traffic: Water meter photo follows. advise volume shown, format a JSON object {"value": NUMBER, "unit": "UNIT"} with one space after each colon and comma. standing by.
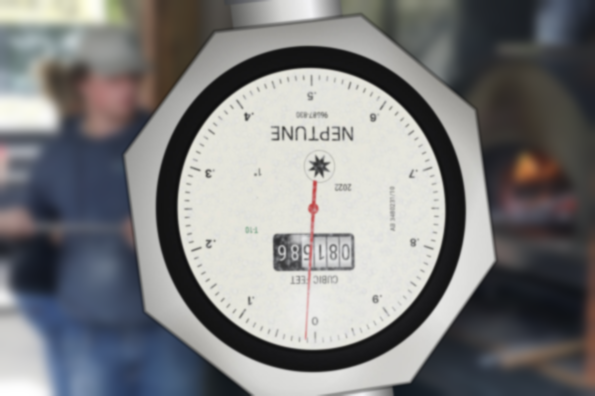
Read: {"value": 81586.01, "unit": "ft³"}
